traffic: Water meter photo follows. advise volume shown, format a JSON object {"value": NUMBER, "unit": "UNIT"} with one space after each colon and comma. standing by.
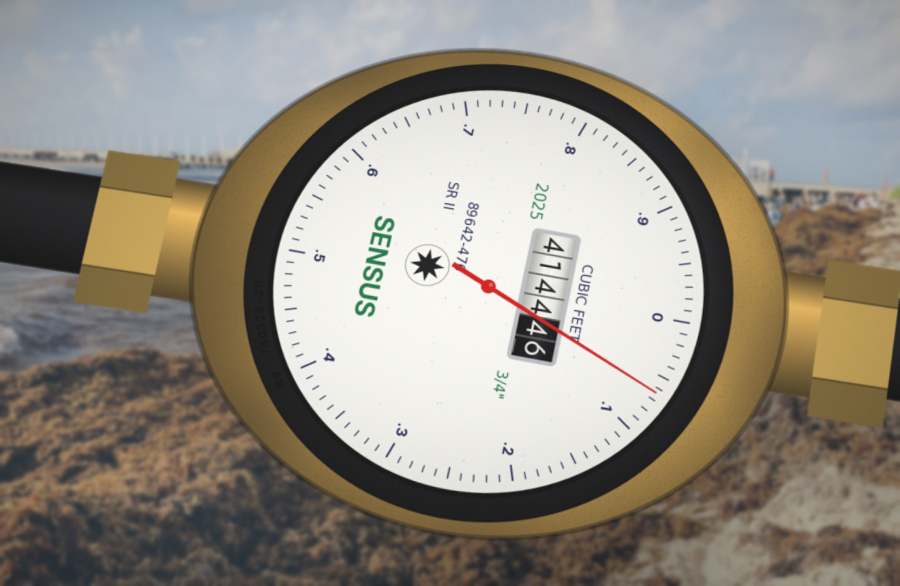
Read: {"value": 414446.06, "unit": "ft³"}
